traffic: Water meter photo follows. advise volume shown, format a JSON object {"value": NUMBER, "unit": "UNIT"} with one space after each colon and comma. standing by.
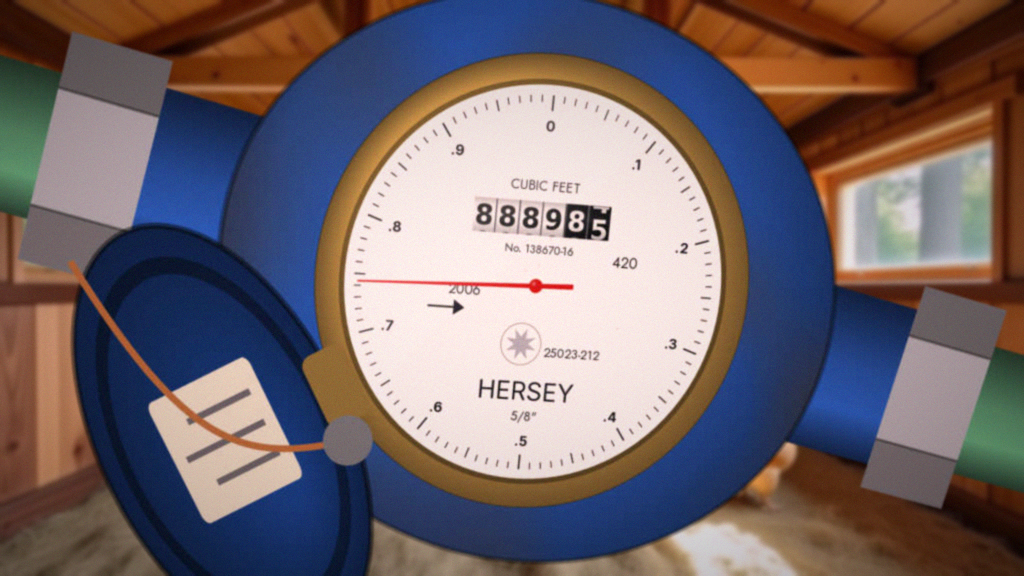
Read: {"value": 888984.74, "unit": "ft³"}
